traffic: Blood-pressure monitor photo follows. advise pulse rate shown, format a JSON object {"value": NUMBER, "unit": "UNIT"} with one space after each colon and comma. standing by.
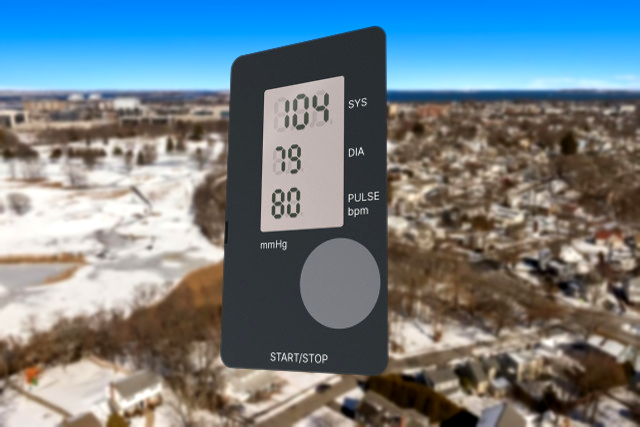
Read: {"value": 80, "unit": "bpm"}
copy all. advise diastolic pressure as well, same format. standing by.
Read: {"value": 79, "unit": "mmHg"}
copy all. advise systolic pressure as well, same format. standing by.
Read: {"value": 104, "unit": "mmHg"}
